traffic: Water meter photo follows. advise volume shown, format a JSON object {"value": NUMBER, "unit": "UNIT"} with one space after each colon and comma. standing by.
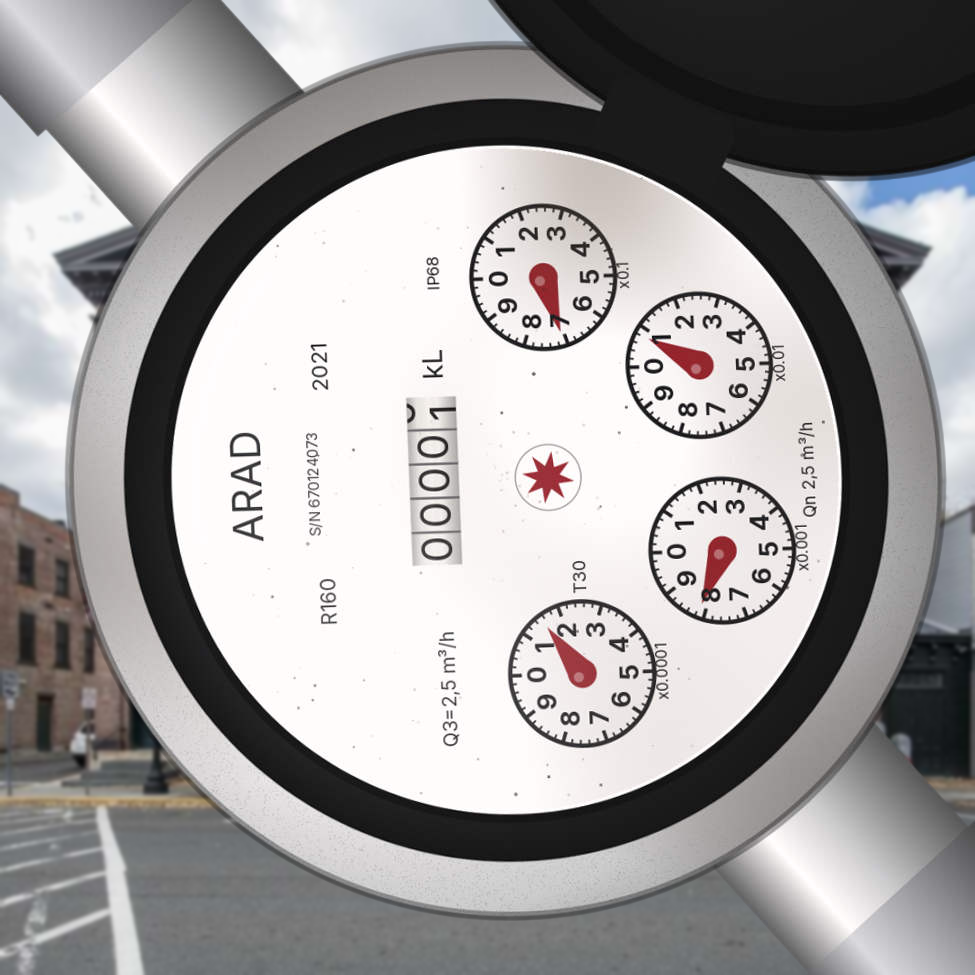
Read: {"value": 0.7081, "unit": "kL"}
